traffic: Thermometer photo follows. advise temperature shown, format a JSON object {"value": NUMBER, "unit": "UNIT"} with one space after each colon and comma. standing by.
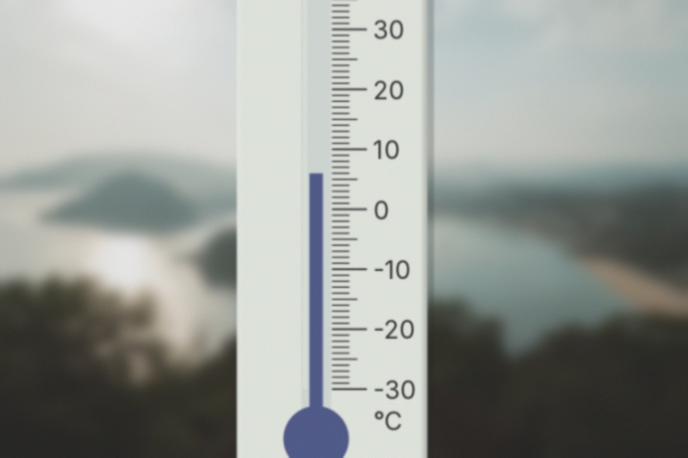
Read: {"value": 6, "unit": "°C"}
